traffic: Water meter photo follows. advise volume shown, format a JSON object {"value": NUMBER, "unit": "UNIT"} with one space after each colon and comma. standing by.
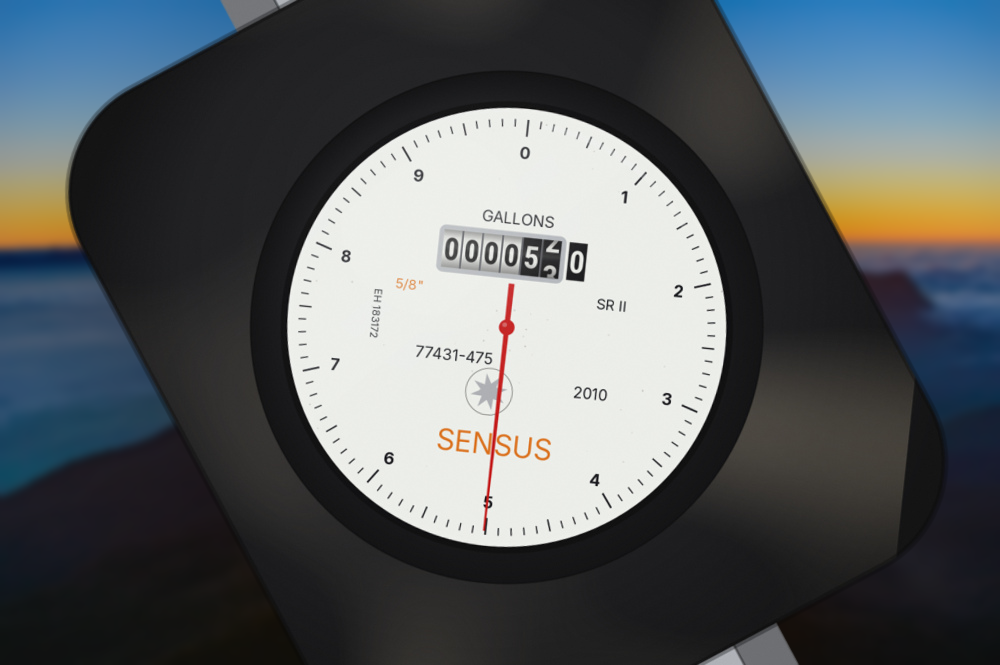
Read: {"value": 525.0, "unit": "gal"}
